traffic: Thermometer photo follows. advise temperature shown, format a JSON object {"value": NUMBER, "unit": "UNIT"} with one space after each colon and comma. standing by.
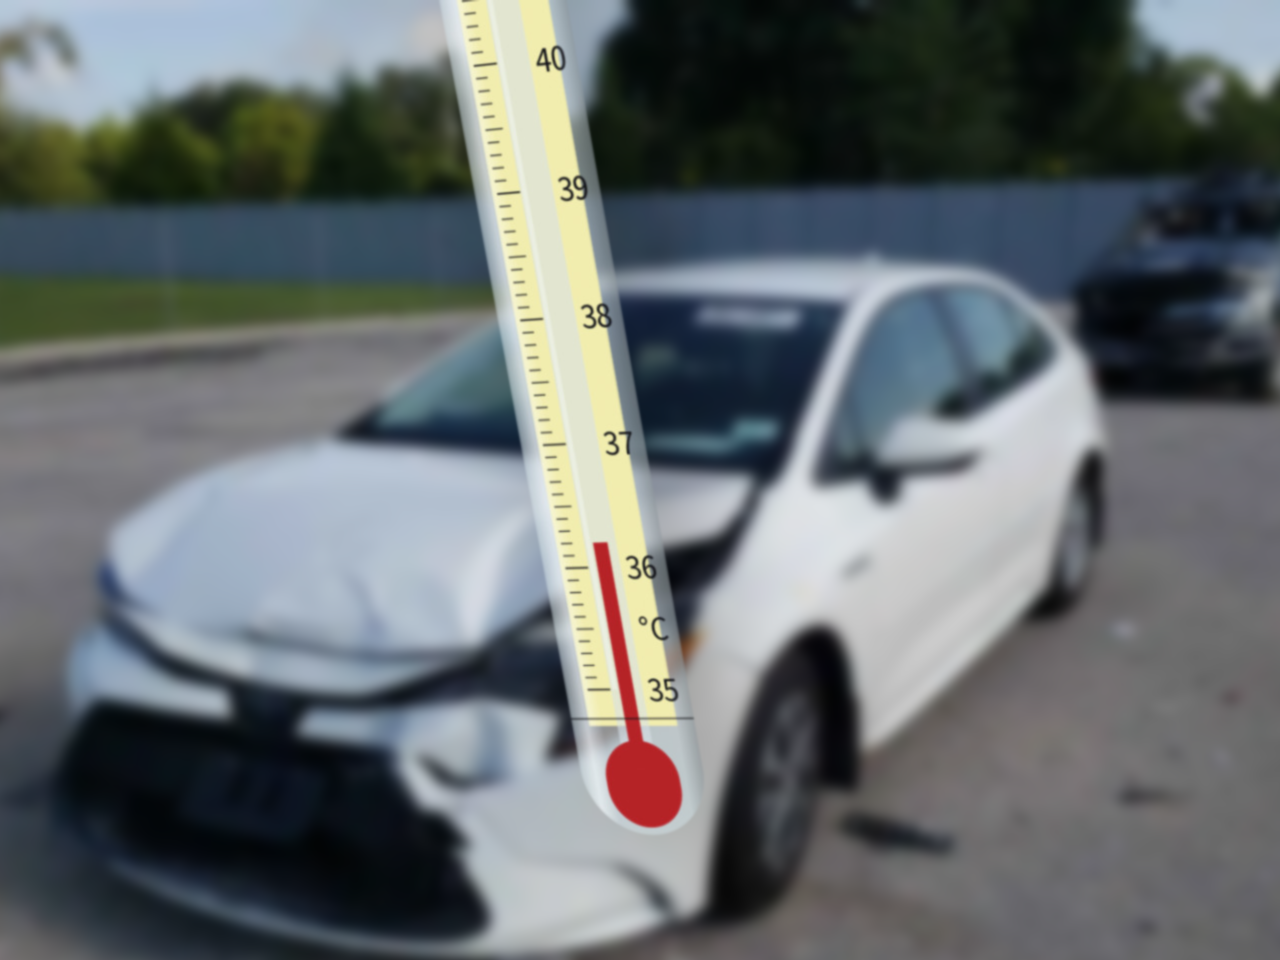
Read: {"value": 36.2, "unit": "°C"}
